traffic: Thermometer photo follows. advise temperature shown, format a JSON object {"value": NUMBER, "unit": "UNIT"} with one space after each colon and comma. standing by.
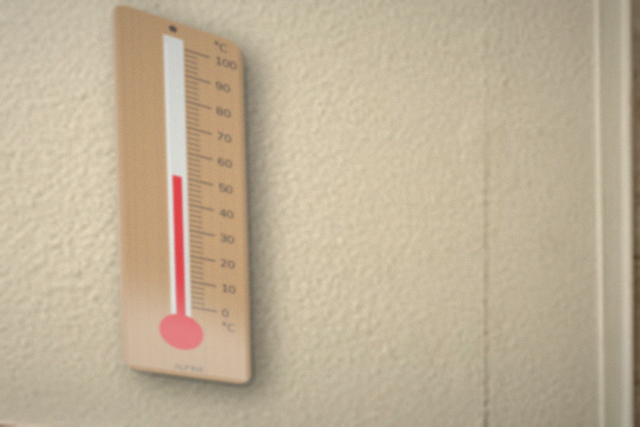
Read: {"value": 50, "unit": "°C"}
